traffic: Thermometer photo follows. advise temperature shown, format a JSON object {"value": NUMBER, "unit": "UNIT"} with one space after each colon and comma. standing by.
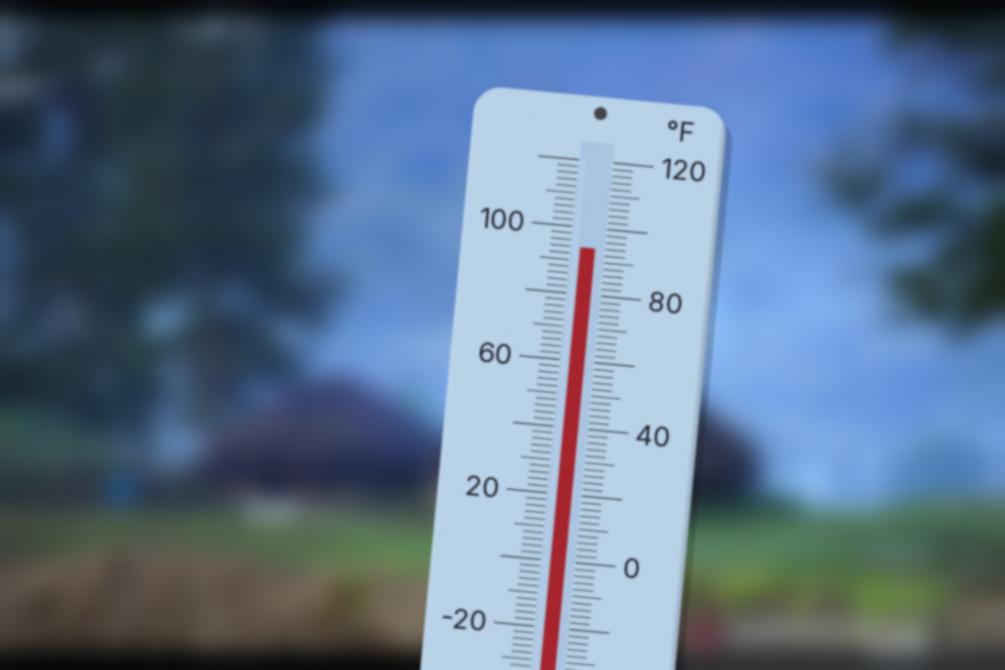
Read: {"value": 94, "unit": "°F"}
